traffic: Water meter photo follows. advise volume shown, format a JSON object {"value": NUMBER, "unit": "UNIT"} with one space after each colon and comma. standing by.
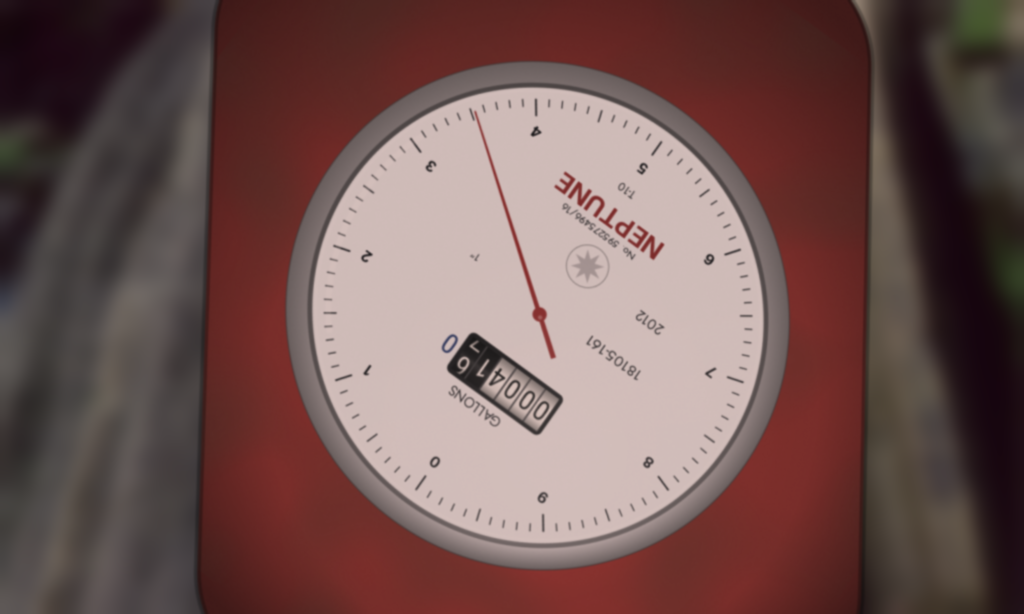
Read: {"value": 4163.5, "unit": "gal"}
